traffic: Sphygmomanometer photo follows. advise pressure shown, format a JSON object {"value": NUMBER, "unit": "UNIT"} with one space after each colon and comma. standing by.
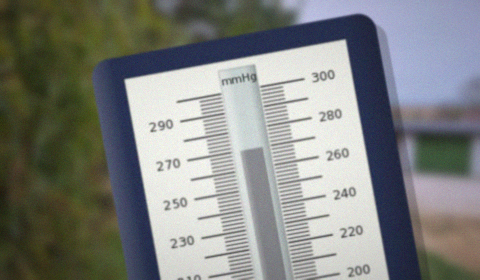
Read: {"value": 270, "unit": "mmHg"}
